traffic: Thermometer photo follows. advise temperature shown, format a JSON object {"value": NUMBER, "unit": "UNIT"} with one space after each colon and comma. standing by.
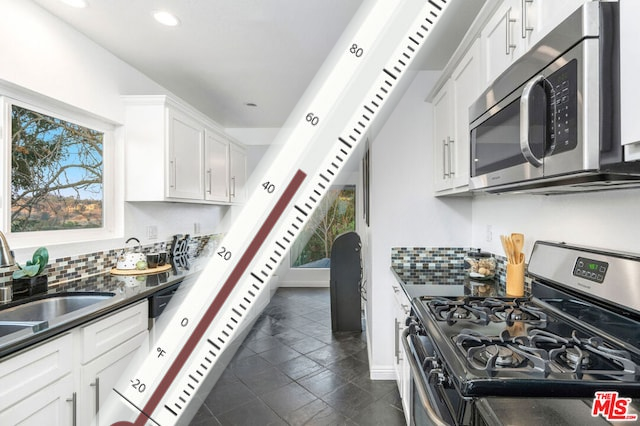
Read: {"value": 48, "unit": "°F"}
